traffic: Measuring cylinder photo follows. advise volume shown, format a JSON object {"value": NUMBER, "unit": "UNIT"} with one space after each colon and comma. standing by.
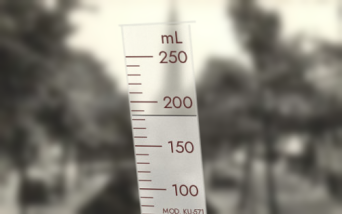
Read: {"value": 185, "unit": "mL"}
